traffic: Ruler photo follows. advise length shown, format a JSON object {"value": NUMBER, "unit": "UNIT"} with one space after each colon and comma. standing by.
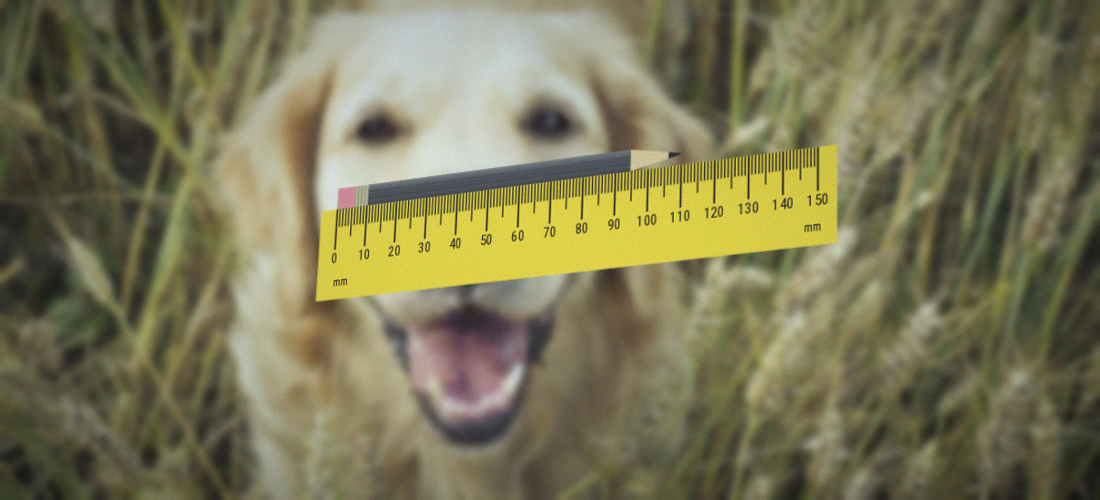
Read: {"value": 110, "unit": "mm"}
